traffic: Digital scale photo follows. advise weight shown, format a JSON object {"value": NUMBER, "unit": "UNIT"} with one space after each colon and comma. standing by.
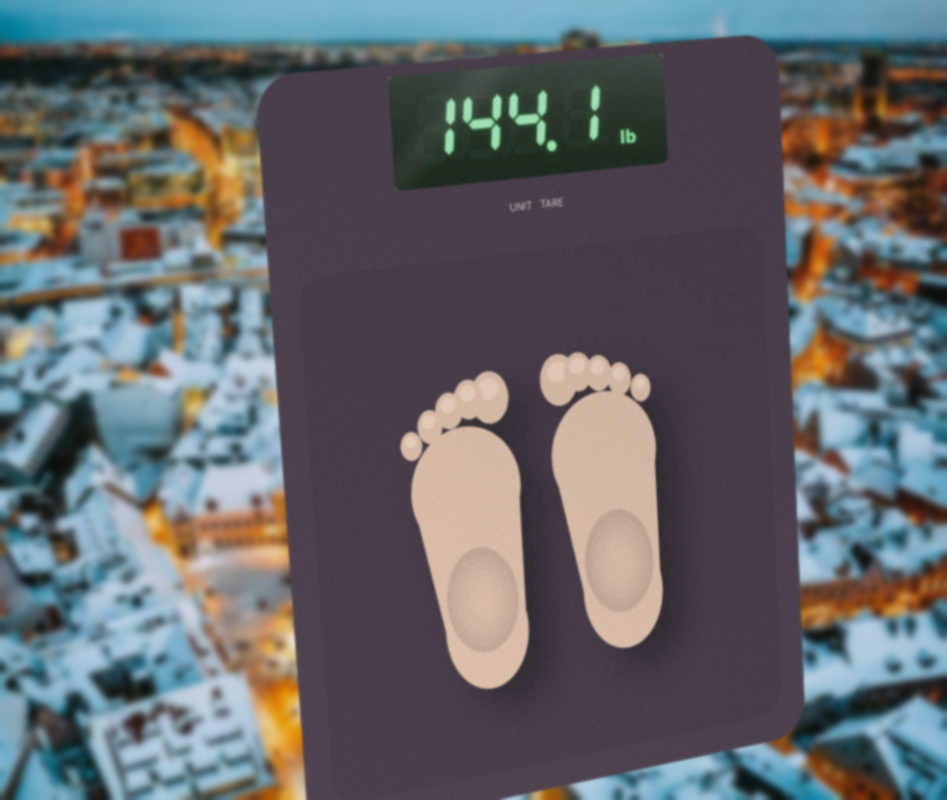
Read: {"value": 144.1, "unit": "lb"}
